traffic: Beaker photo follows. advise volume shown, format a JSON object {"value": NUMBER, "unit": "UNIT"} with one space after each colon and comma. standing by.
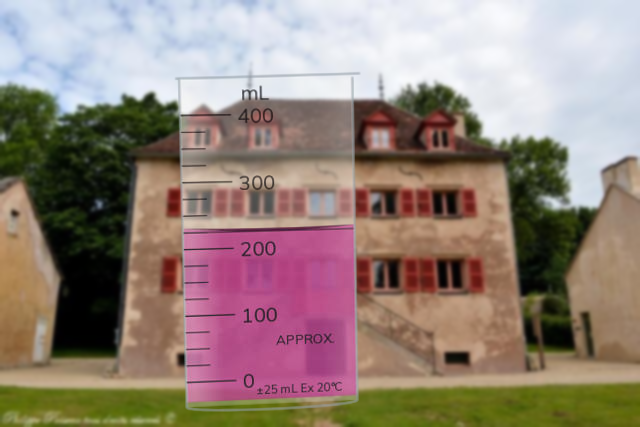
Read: {"value": 225, "unit": "mL"}
